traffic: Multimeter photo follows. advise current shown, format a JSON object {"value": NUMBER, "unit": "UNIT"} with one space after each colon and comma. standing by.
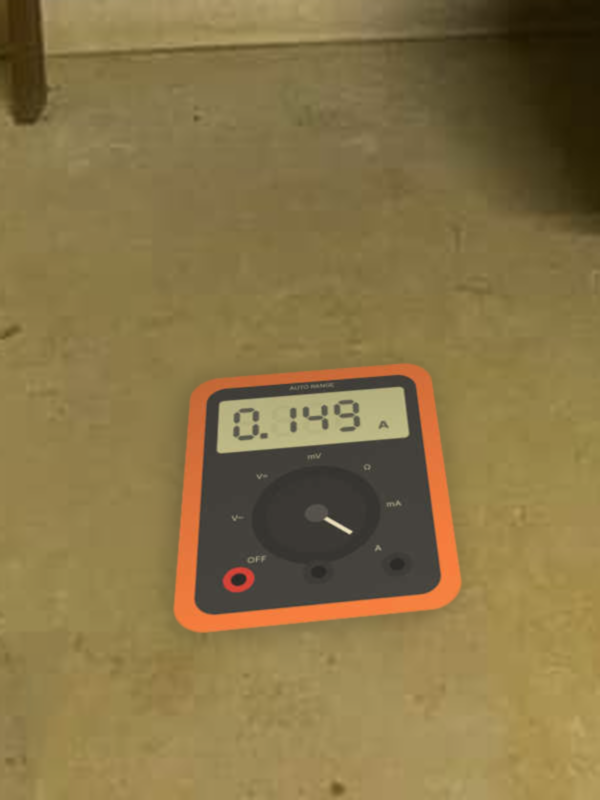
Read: {"value": 0.149, "unit": "A"}
